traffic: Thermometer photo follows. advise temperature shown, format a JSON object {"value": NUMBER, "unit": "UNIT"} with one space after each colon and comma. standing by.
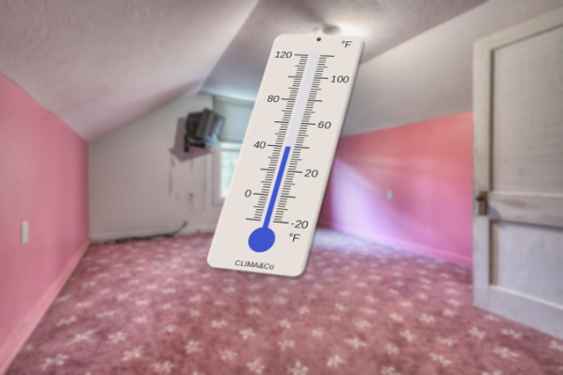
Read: {"value": 40, "unit": "°F"}
